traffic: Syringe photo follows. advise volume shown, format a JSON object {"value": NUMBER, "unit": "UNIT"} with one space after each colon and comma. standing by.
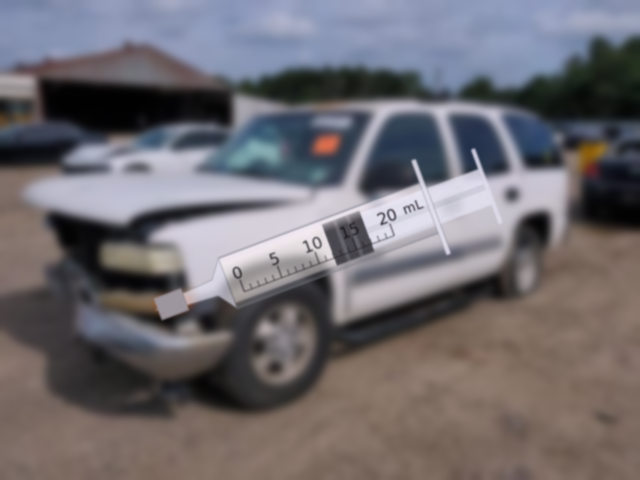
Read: {"value": 12, "unit": "mL"}
